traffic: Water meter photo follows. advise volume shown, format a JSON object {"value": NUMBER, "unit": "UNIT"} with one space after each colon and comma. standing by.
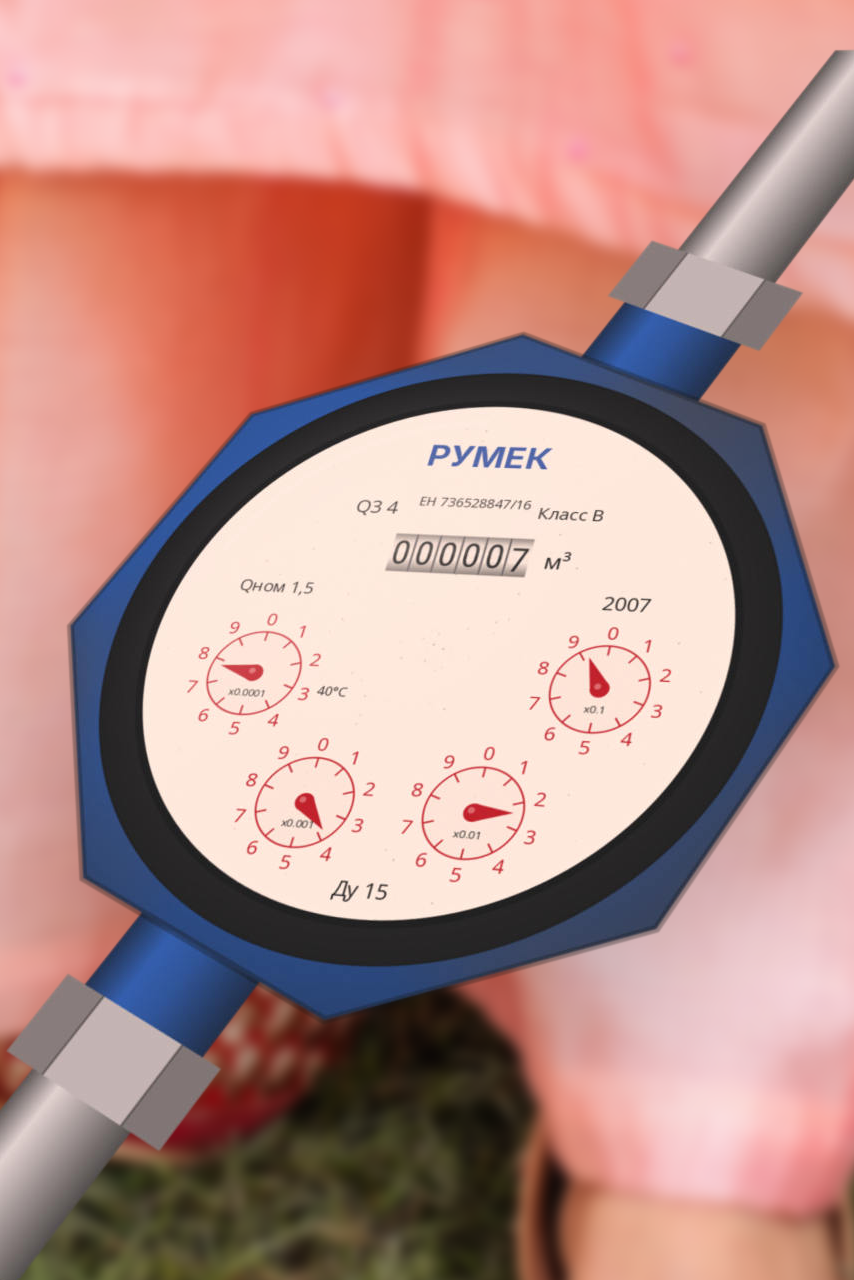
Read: {"value": 6.9237, "unit": "m³"}
